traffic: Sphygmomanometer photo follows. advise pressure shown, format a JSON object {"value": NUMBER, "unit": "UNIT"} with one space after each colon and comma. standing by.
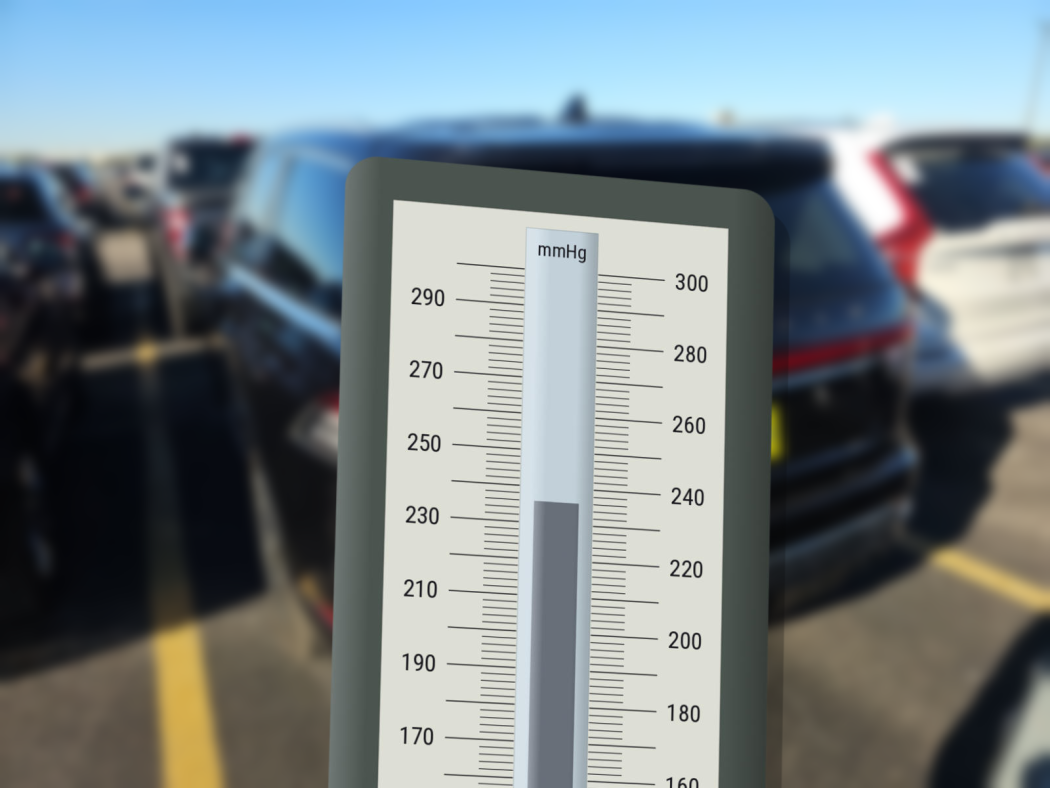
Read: {"value": 236, "unit": "mmHg"}
